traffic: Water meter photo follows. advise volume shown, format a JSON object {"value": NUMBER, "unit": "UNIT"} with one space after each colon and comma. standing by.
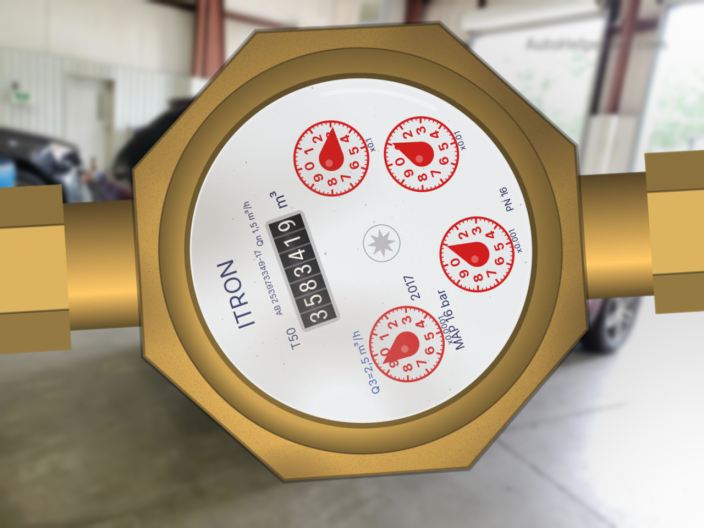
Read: {"value": 3583419.3109, "unit": "m³"}
